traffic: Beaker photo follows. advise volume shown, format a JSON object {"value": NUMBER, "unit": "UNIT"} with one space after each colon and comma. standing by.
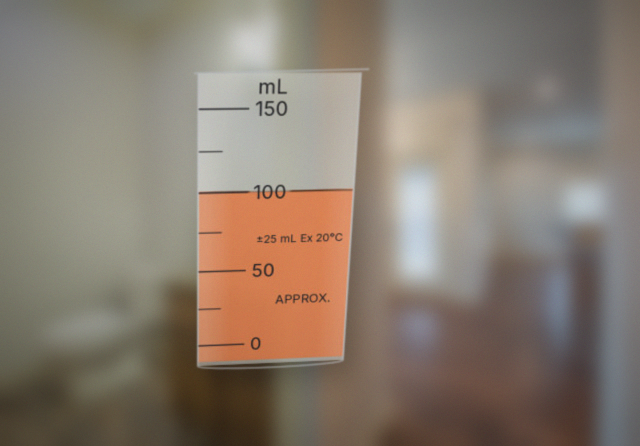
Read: {"value": 100, "unit": "mL"}
